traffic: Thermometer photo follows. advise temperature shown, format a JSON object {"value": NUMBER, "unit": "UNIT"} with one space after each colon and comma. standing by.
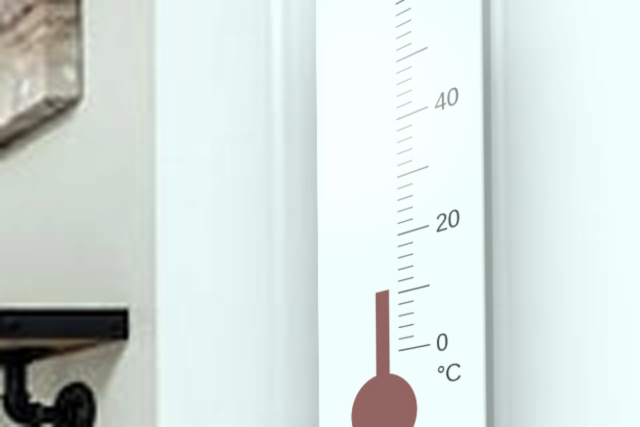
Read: {"value": 11, "unit": "°C"}
